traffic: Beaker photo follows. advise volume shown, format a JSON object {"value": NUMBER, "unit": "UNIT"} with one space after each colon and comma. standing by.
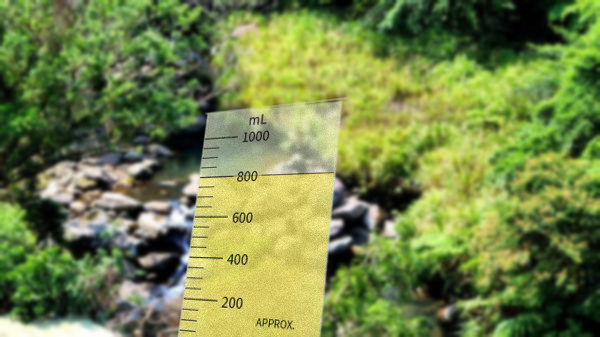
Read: {"value": 800, "unit": "mL"}
